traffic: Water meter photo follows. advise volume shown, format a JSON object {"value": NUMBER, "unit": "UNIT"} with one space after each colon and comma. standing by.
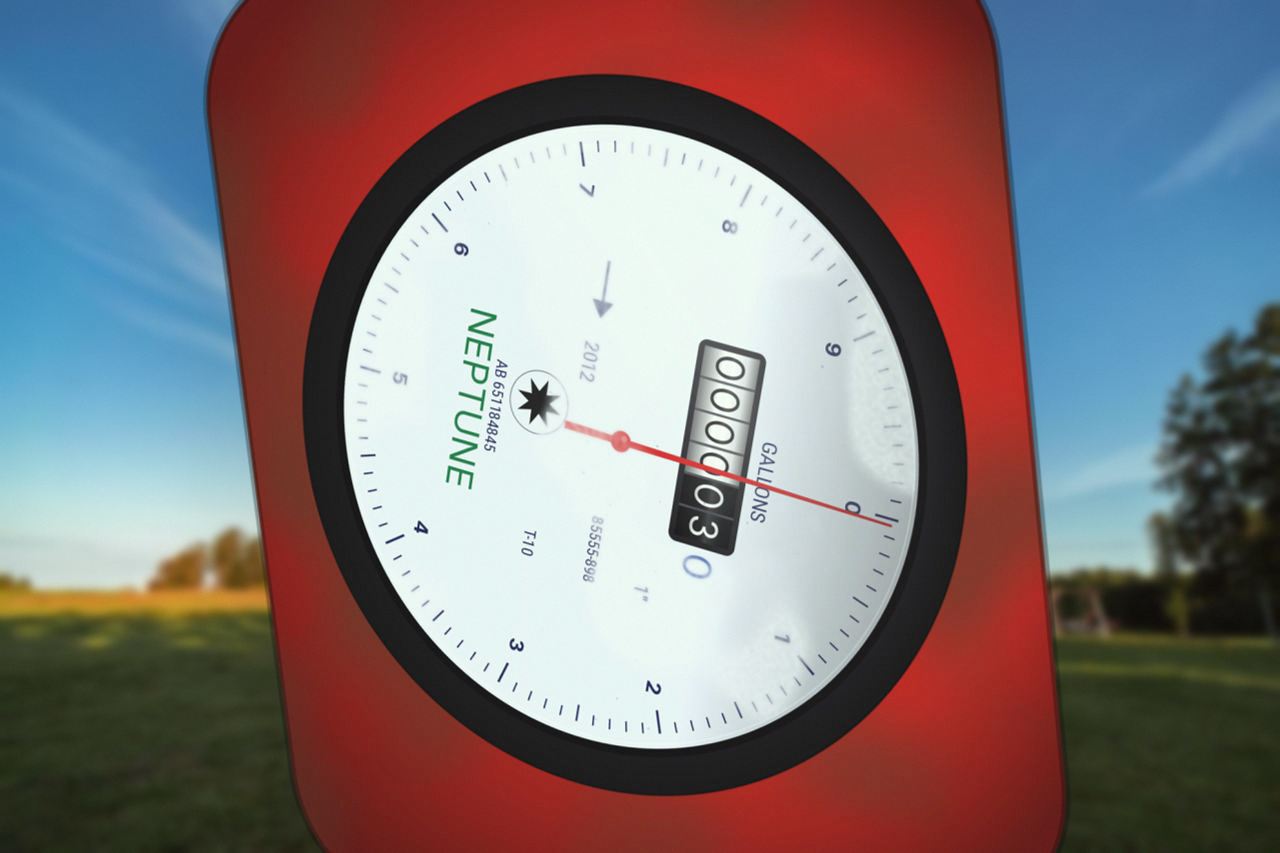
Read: {"value": 30.0, "unit": "gal"}
